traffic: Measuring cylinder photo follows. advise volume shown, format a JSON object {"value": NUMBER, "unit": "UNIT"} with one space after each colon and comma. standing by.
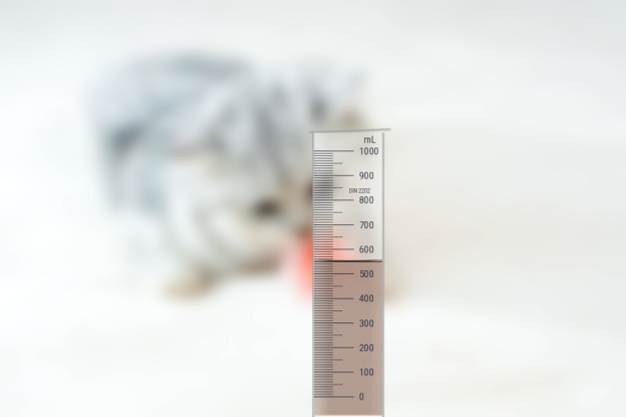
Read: {"value": 550, "unit": "mL"}
